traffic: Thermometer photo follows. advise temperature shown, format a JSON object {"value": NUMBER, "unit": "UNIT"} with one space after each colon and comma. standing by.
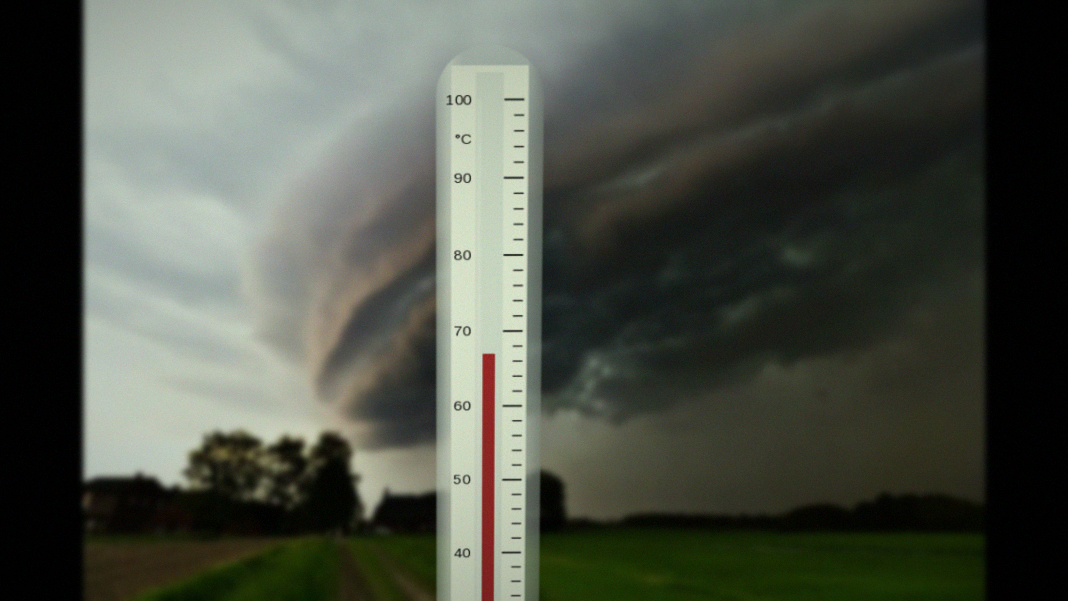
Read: {"value": 67, "unit": "°C"}
